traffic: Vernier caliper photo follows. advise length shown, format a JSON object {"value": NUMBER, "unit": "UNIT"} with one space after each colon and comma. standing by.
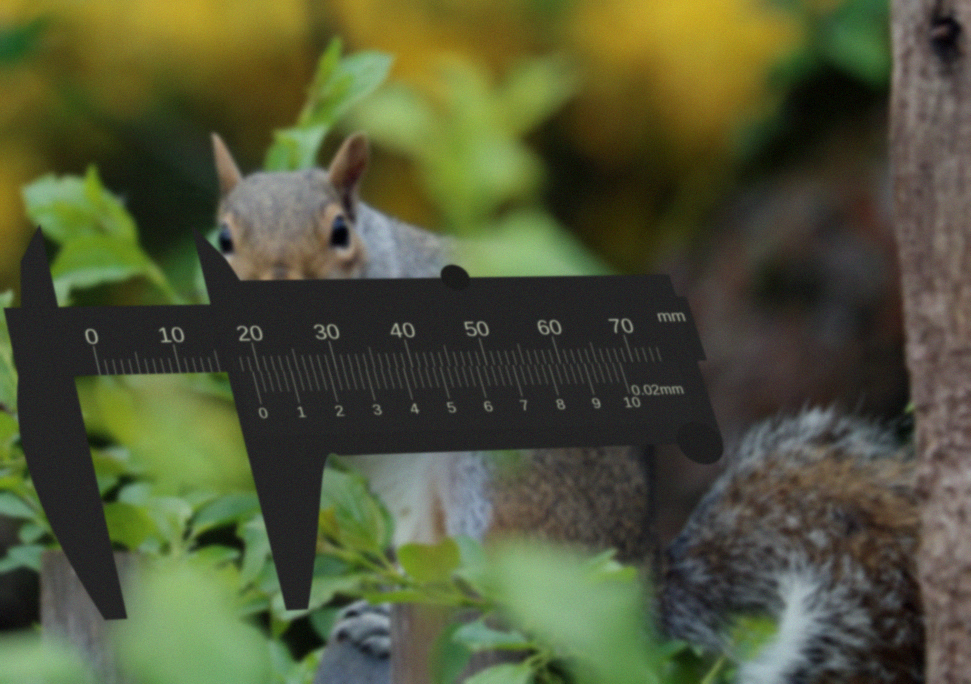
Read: {"value": 19.2, "unit": "mm"}
